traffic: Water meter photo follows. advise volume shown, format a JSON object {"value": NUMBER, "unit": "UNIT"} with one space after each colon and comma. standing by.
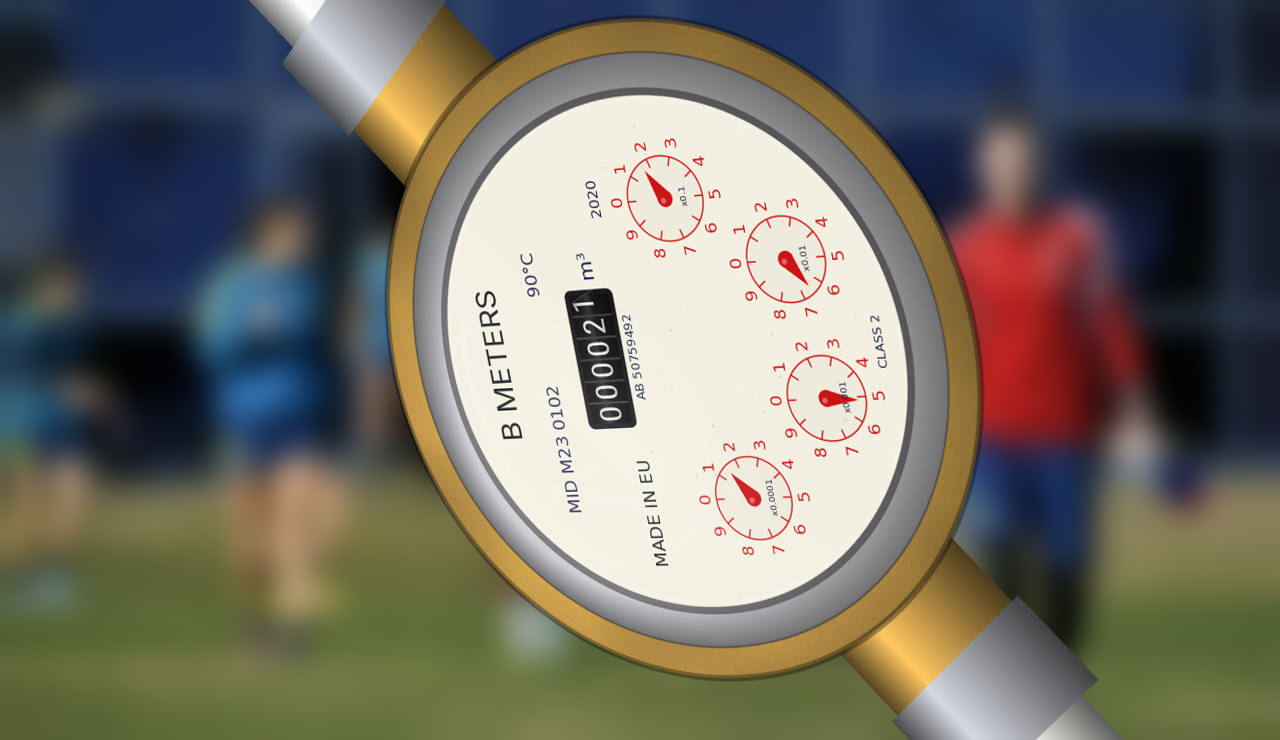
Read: {"value": 21.1651, "unit": "m³"}
